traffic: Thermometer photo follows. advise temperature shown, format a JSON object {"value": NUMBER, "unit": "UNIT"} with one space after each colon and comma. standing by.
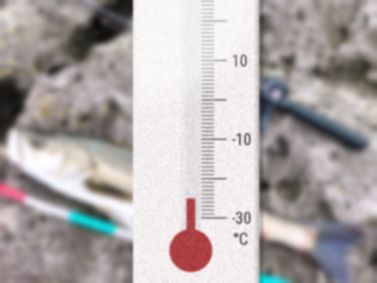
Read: {"value": -25, "unit": "°C"}
